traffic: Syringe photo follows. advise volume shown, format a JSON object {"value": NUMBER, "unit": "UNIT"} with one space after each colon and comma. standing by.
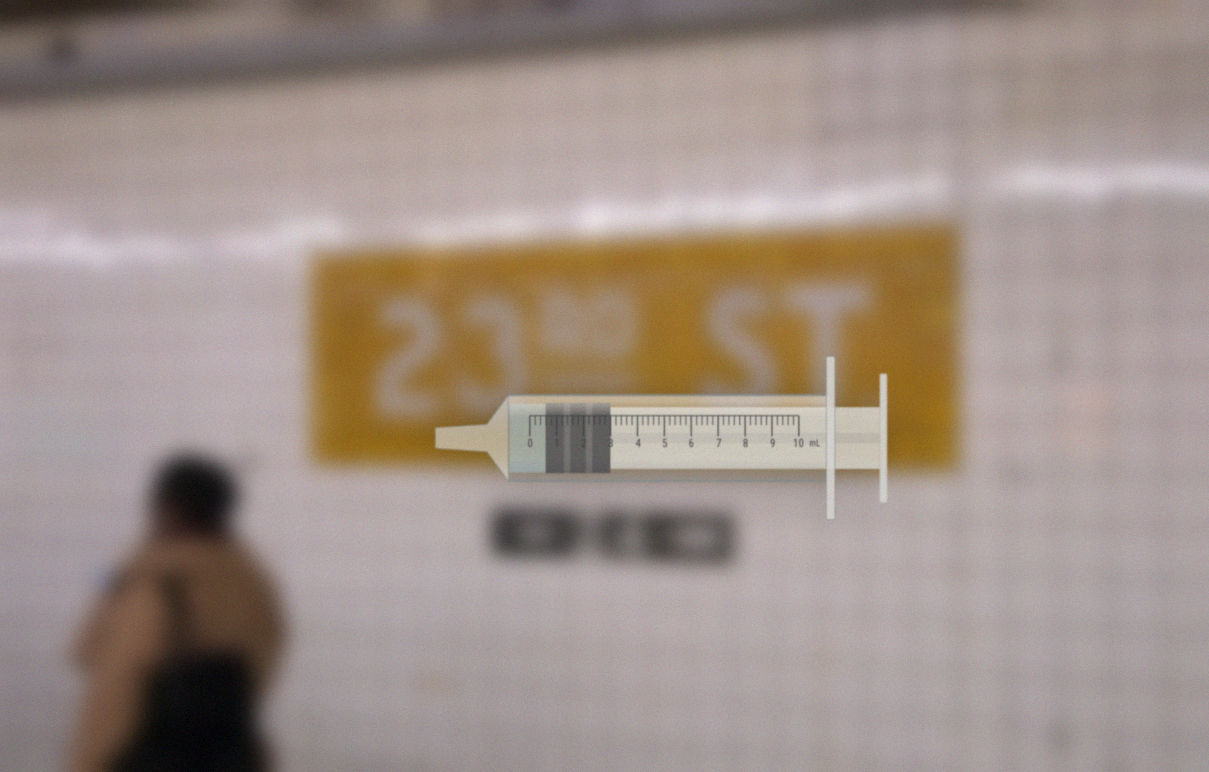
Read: {"value": 0.6, "unit": "mL"}
